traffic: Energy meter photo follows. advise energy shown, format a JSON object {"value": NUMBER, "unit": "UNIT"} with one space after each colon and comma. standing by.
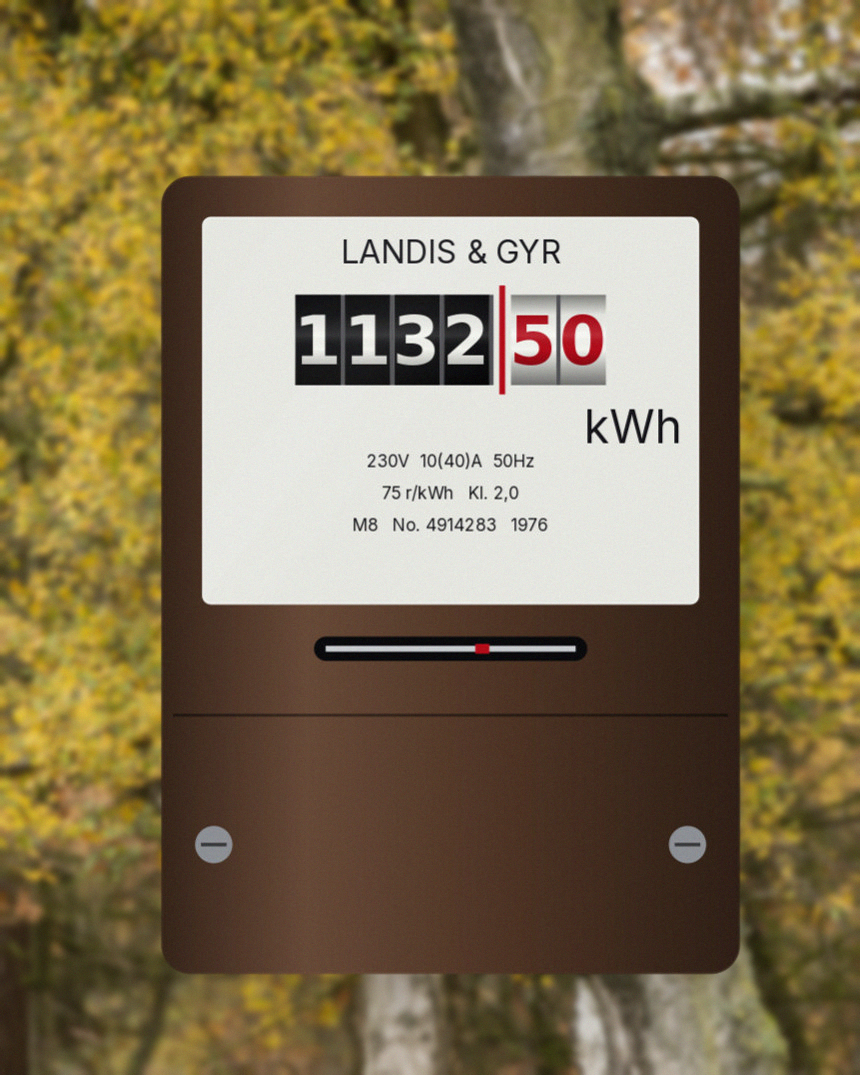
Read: {"value": 1132.50, "unit": "kWh"}
